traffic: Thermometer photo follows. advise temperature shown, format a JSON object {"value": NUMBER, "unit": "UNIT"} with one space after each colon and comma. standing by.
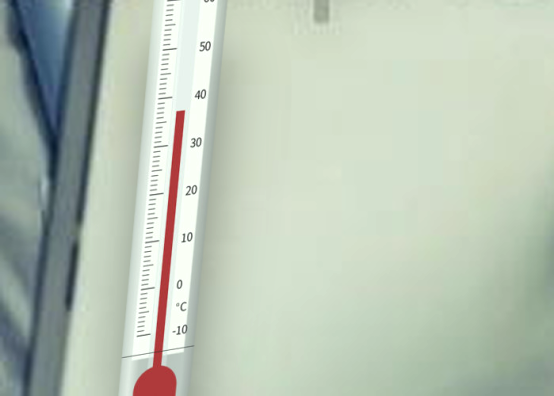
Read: {"value": 37, "unit": "°C"}
